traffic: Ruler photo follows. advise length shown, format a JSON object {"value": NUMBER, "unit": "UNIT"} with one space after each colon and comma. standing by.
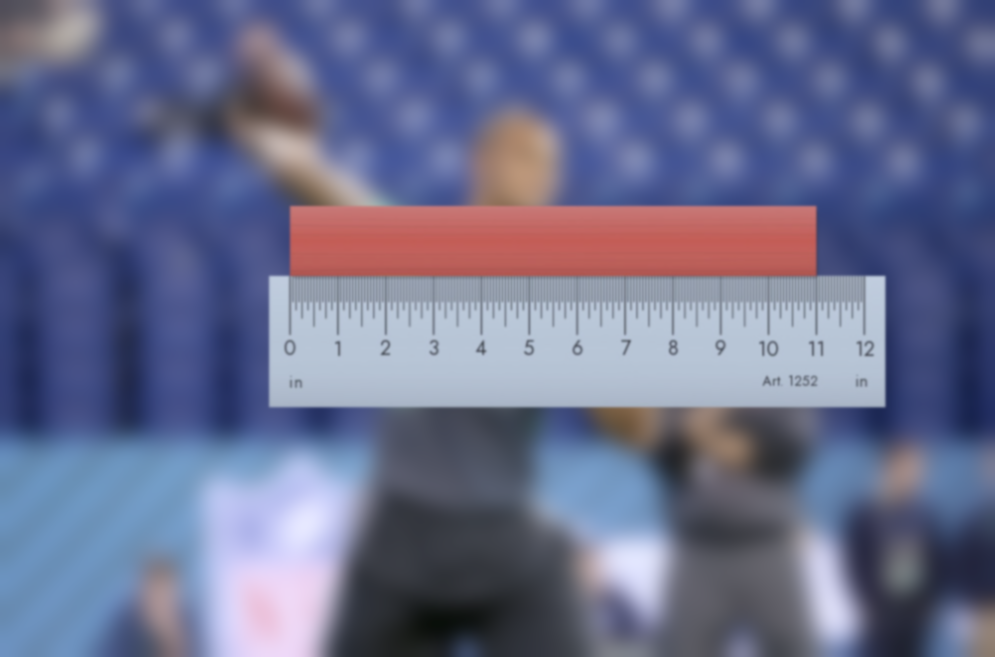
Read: {"value": 11, "unit": "in"}
